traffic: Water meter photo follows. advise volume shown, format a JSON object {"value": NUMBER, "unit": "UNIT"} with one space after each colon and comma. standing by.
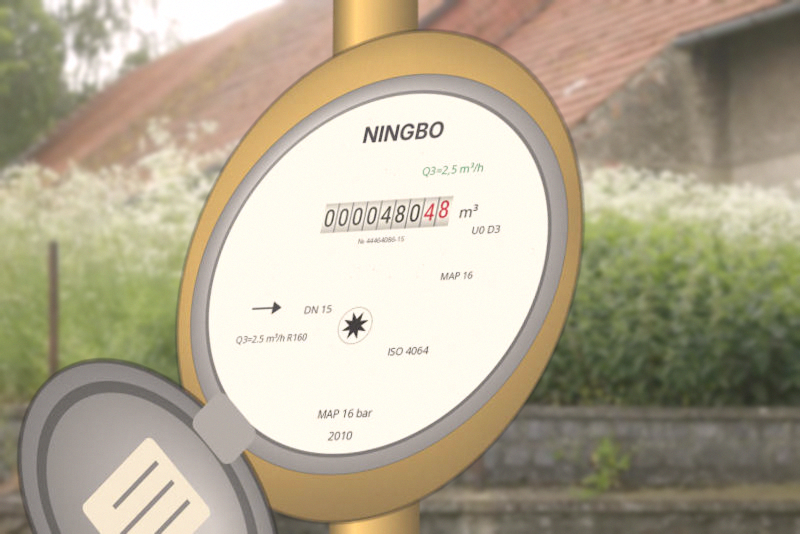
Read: {"value": 480.48, "unit": "m³"}
